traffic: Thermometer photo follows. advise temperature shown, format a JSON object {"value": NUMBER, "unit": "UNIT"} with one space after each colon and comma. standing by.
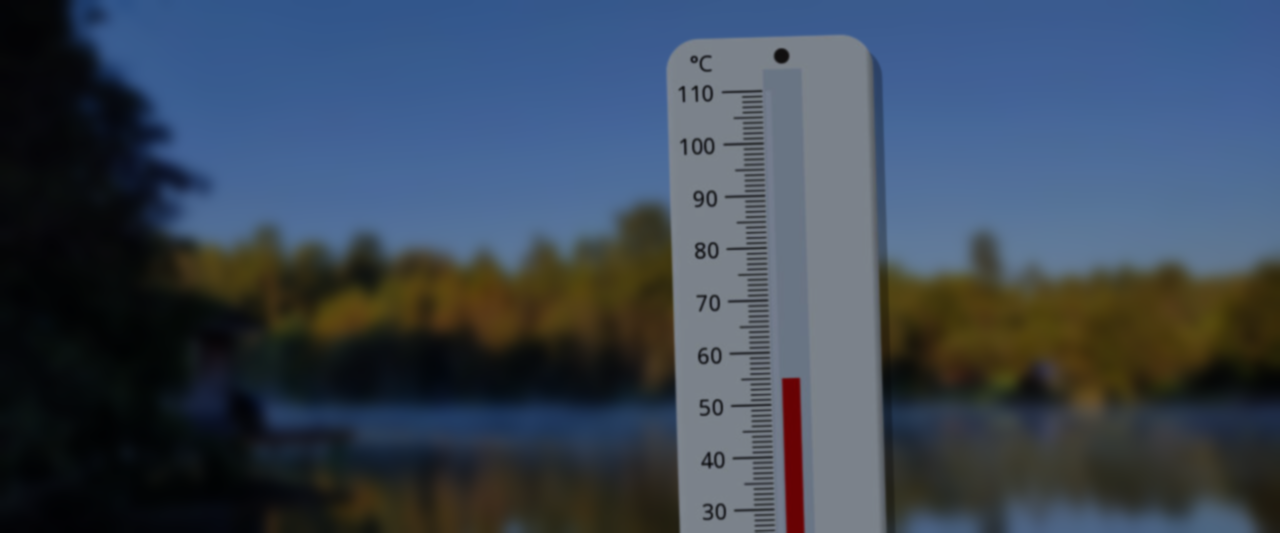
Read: {"value": 55, "unit": "°C"}
